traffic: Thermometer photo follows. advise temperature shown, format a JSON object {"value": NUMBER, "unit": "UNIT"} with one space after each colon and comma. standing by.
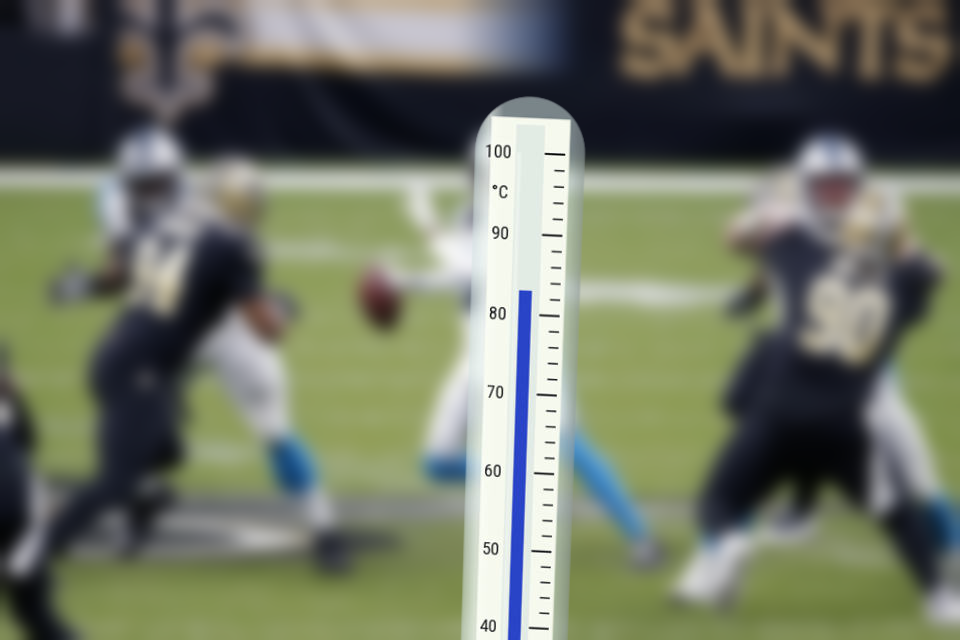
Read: {"value": 83, "unit": "°C"}
